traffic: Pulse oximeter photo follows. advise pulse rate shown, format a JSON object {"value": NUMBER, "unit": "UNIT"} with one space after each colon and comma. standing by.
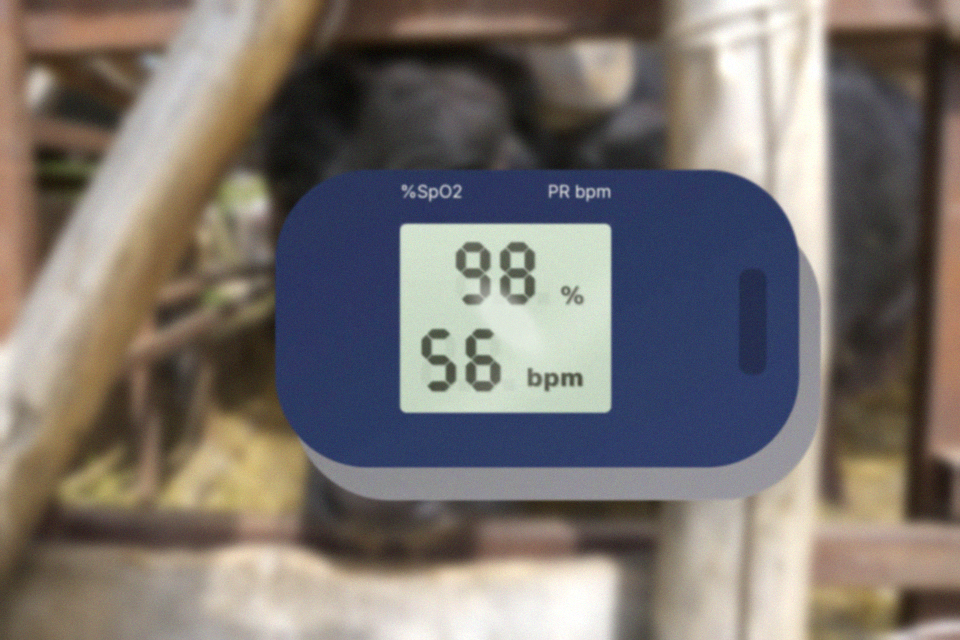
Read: {"value": 56, "unit": "bpm"}
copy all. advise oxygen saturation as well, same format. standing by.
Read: {"value": 98, "unit": "%"}
